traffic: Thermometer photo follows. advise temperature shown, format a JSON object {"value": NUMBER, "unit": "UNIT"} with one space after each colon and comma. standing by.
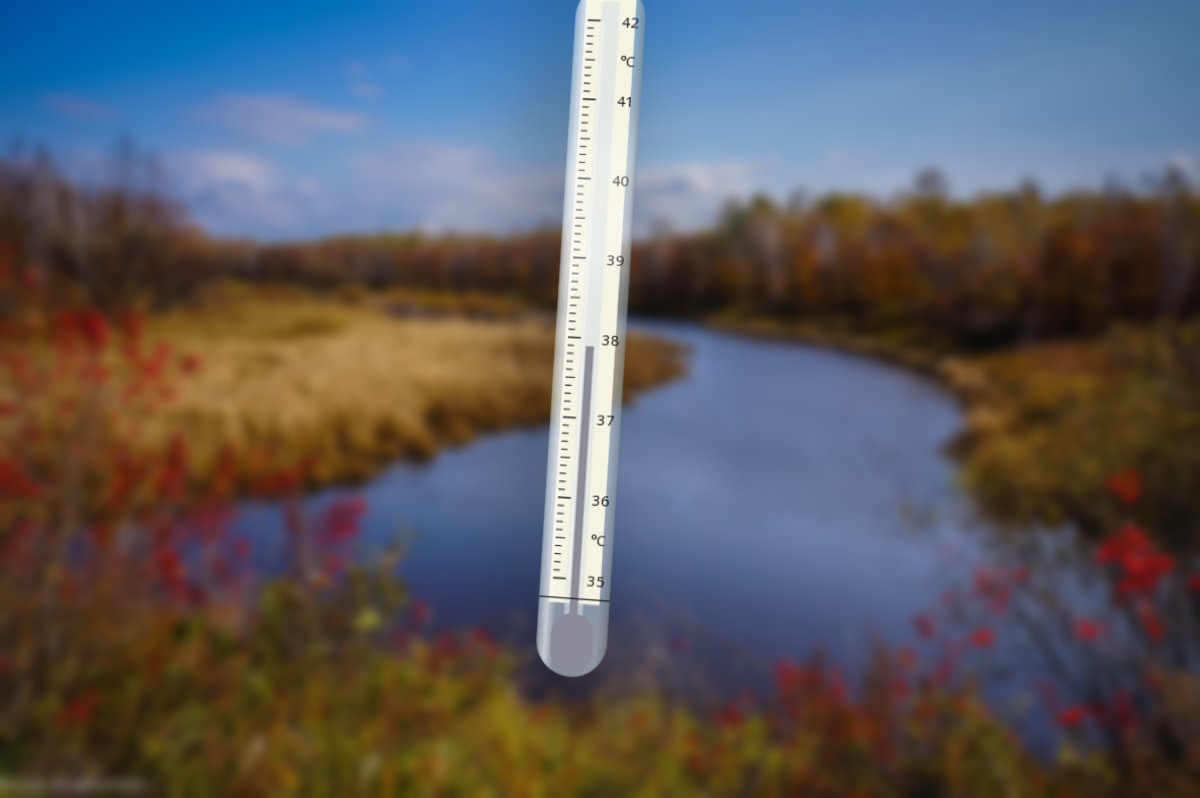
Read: {"value": 37.9, "unit": "°C"}
